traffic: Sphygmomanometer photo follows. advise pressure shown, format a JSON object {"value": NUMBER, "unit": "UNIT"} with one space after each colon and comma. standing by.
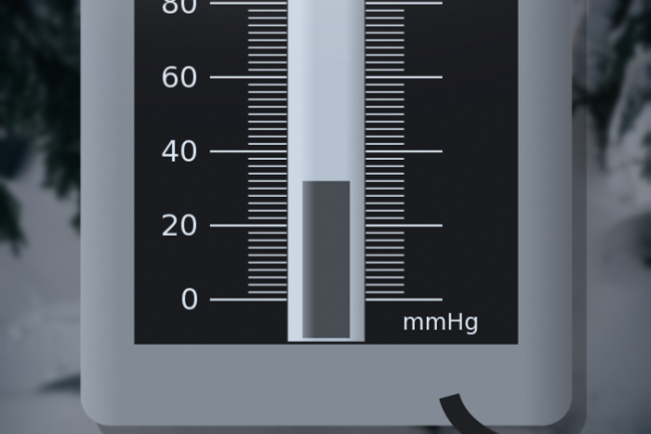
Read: {"value": 32, "unit": "mmHg"}
